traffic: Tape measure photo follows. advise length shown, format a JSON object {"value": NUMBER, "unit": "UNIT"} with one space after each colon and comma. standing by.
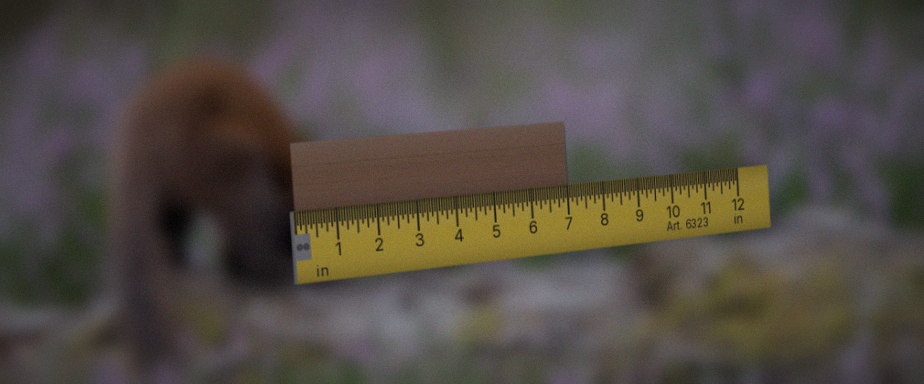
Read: {"value": 7, "unit": "in"}
